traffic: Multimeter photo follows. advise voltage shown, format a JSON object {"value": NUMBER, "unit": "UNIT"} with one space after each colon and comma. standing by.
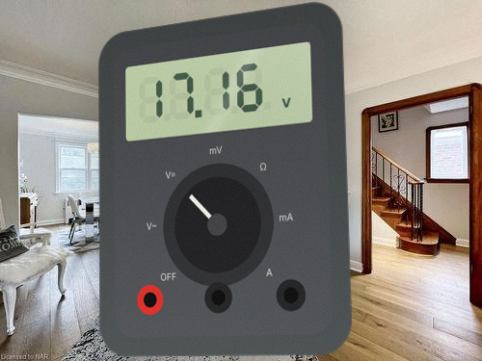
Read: {"value": 17.16, "unit": "V"}
